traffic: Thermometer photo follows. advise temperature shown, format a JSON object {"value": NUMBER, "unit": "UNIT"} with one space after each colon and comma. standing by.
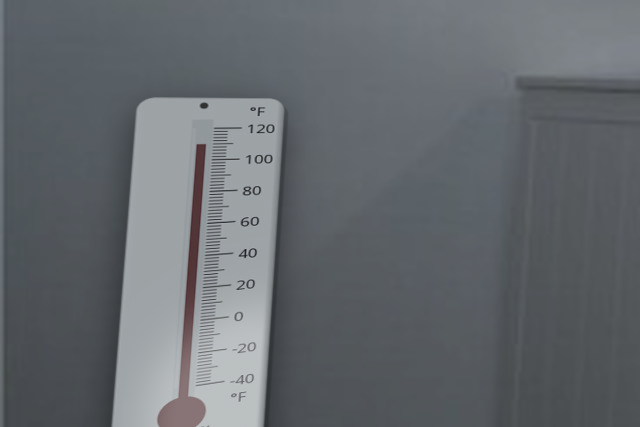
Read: {"value": 110, "unit": "°F"}
